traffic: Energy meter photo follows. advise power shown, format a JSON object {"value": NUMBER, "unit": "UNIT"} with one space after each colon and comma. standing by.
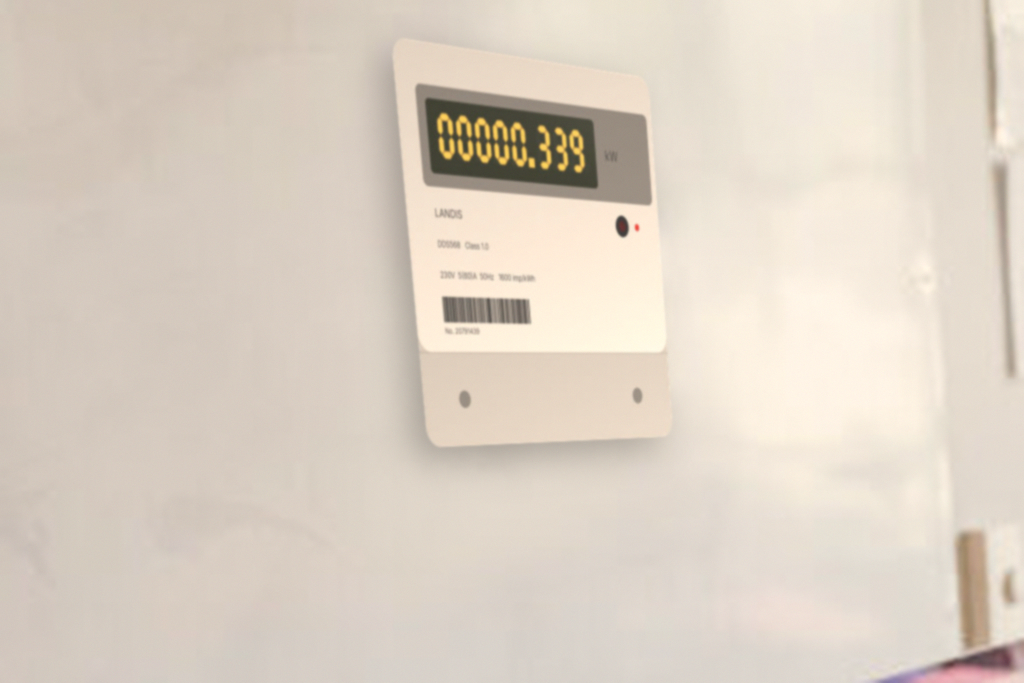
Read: {"value": 0.339, "unit": "kW"}
